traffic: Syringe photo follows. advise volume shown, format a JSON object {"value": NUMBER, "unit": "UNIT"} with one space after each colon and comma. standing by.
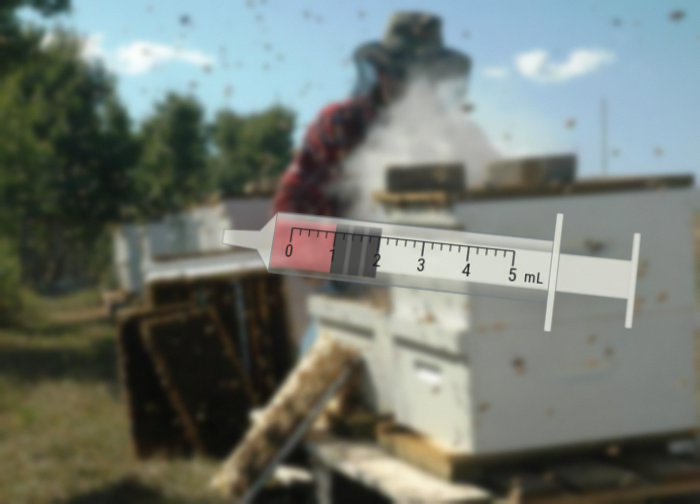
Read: {"value": 1, "unit": "mL"}
